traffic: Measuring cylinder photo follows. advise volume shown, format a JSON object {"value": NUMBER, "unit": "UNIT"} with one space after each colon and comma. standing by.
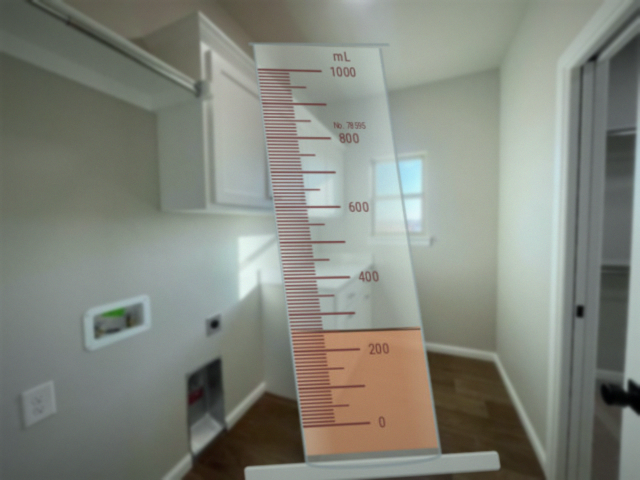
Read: {"value": 250, "unit": "mL"}
